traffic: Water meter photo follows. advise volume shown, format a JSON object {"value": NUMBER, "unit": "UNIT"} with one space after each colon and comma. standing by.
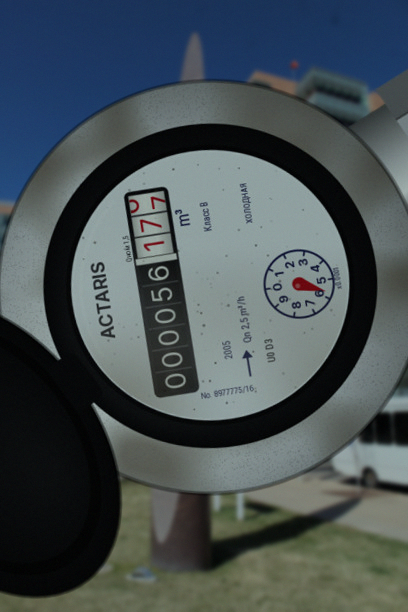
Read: {"value": 56.1765, "unit": "m³"}
